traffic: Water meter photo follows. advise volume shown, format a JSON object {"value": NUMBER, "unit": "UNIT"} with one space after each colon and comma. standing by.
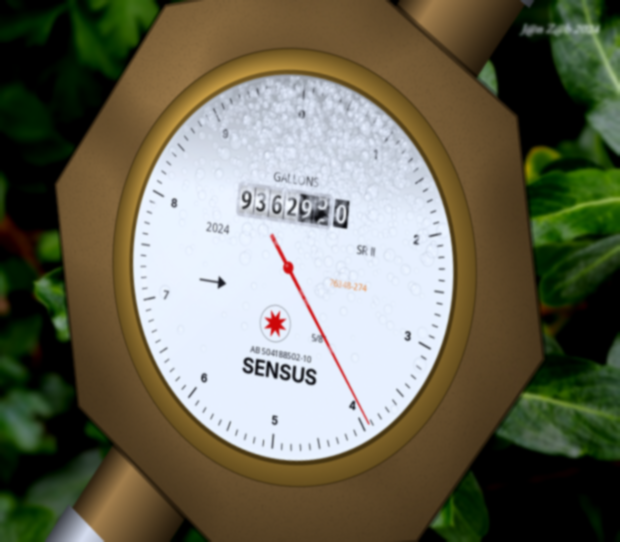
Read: {"value": 9362953.9, "unit": "gal"}
